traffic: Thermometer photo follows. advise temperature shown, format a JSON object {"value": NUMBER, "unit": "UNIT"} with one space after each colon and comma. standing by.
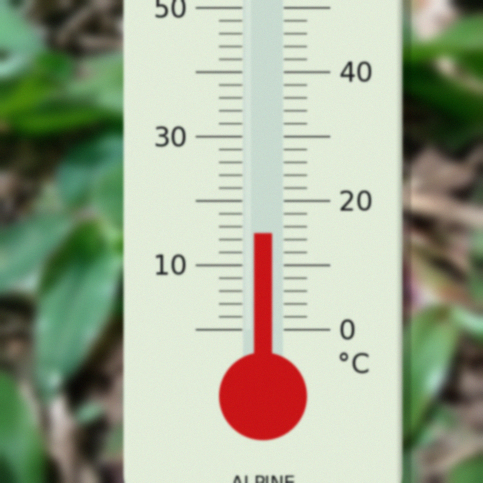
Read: {"value": 15, "unit": "°C"}
